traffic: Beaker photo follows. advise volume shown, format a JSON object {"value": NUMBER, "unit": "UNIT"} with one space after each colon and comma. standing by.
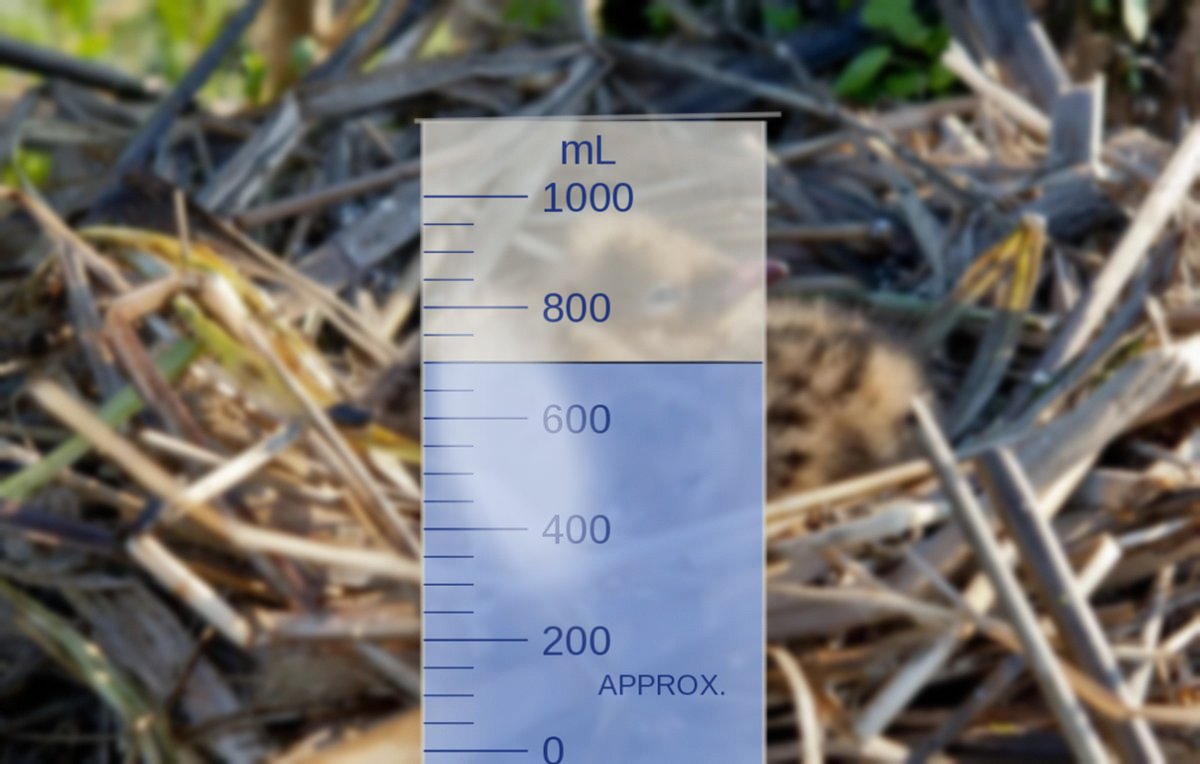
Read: {"value": 700, "unit": "mL"}
